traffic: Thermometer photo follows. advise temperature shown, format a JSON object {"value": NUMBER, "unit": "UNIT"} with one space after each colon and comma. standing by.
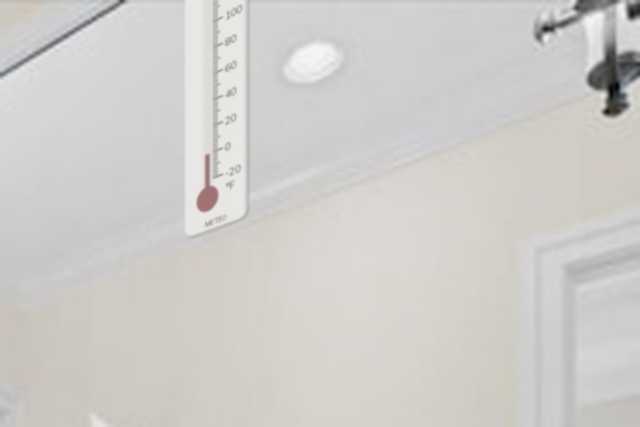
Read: {"value": 0, "unit": "°F"}
